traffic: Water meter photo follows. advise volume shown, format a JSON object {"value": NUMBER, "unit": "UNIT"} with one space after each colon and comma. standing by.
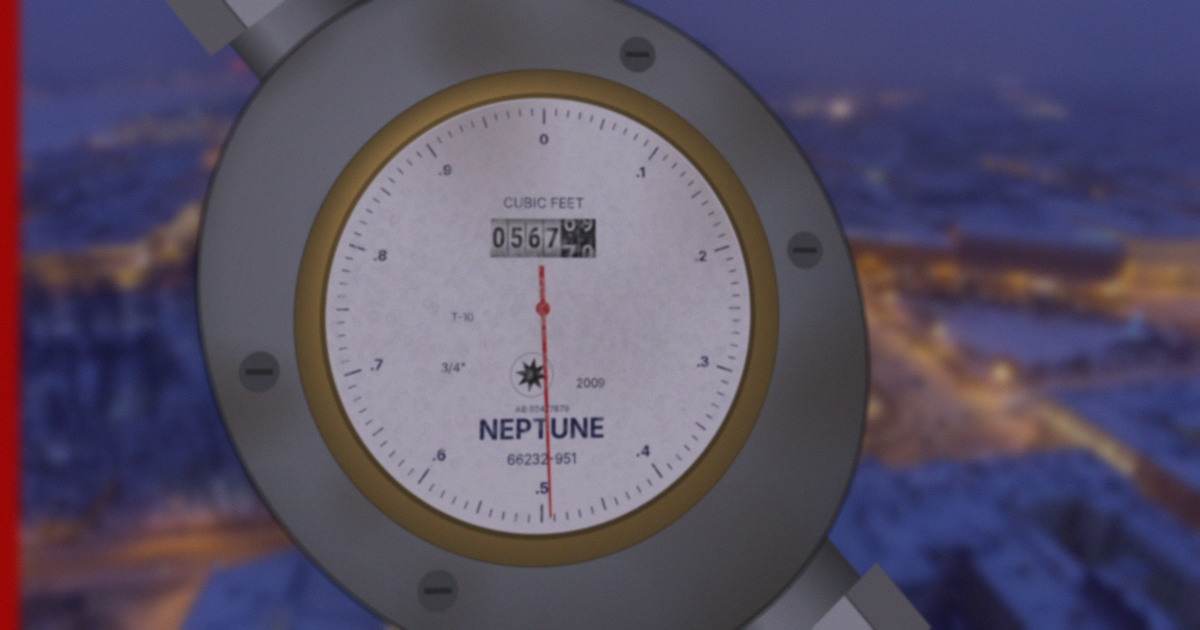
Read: {"value": 56769.49, "unit": "ft³"}
